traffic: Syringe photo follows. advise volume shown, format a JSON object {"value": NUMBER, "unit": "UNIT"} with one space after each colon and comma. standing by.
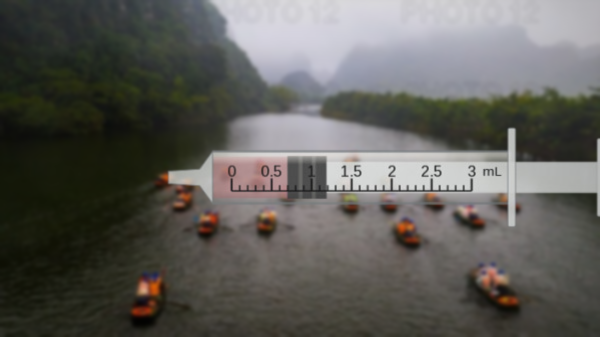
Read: {"value": 0.7, "unit": "mL"}
